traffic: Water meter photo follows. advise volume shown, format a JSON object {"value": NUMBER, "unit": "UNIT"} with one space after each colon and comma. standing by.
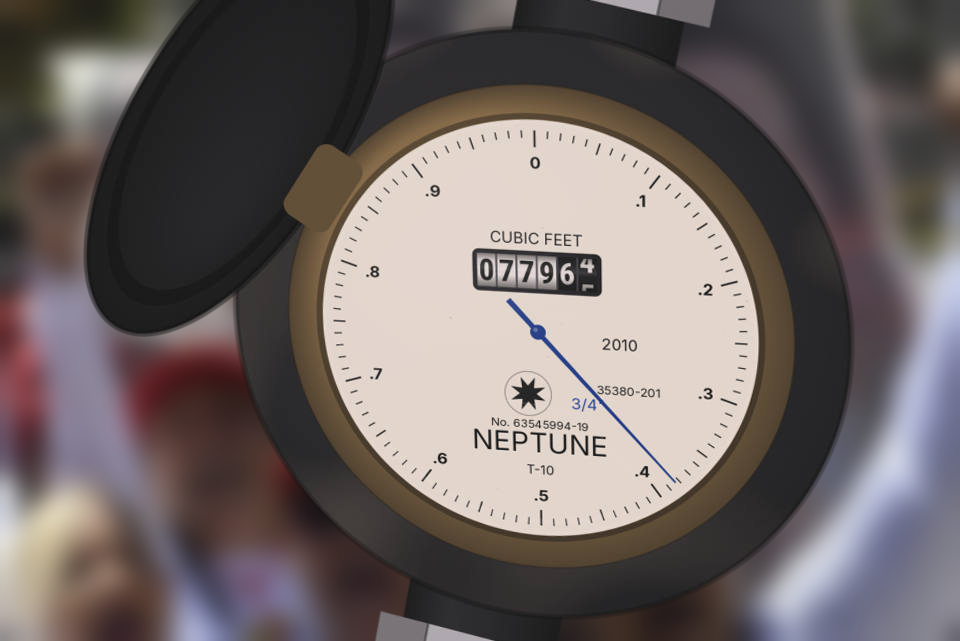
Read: {"value": 77964.38, "unit": "ft³"}
